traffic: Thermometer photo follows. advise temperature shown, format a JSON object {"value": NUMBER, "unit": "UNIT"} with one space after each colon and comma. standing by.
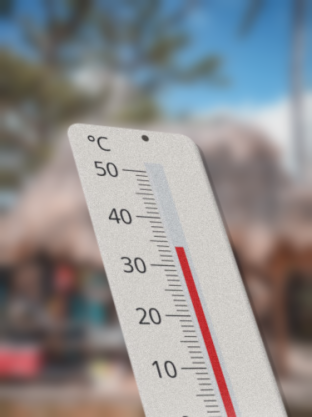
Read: {"value": 34, "unit": "°C"}
